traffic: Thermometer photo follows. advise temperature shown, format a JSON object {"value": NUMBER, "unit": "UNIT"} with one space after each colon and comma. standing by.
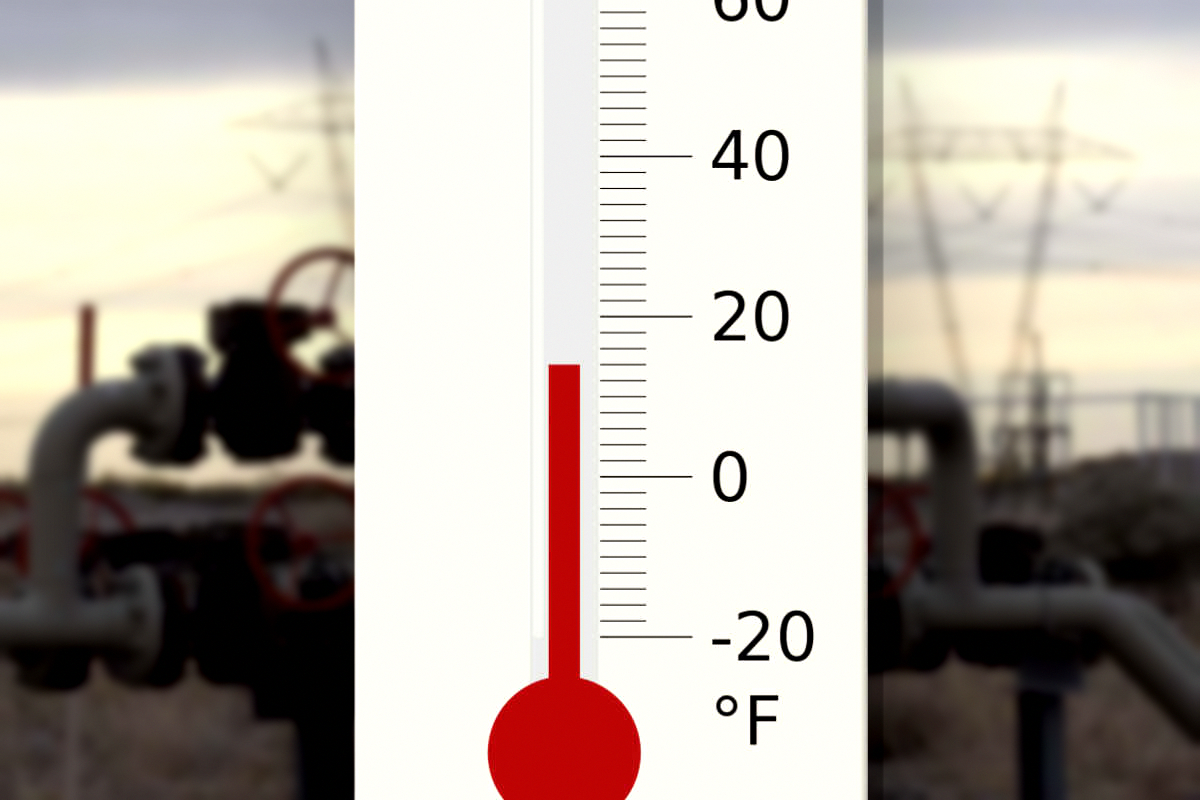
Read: {"value": 14, "unit": "°F"}
